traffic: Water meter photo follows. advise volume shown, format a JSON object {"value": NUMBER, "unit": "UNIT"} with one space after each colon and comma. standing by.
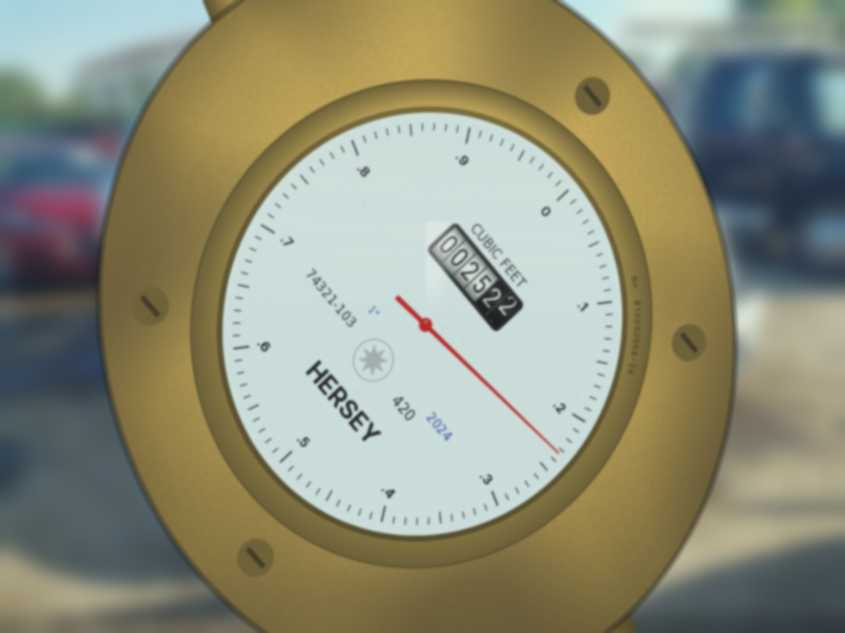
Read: {"value": 2522.23, "unit": "ft³"}
